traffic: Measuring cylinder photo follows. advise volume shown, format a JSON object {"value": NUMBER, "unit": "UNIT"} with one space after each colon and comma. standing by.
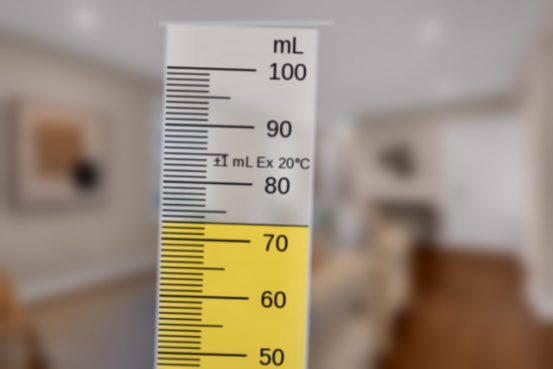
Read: {"value": 73, "unit": "mL"}
